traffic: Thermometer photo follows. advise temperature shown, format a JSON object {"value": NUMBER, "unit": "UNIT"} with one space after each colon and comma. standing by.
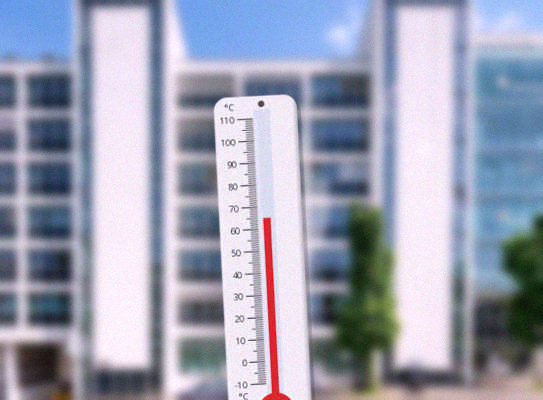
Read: {"value": 65, "unit": "°C"}
